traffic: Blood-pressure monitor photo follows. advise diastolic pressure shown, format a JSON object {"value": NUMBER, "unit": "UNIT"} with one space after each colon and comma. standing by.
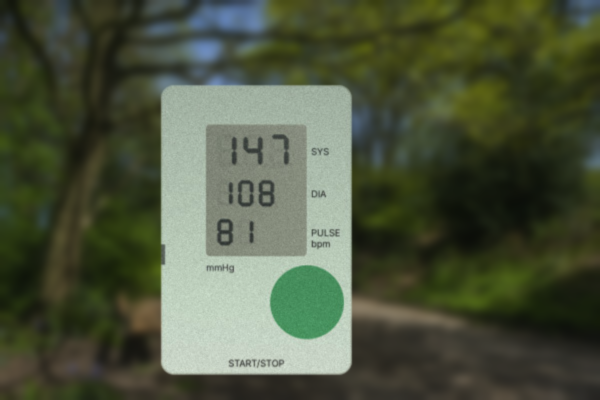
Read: {"value": 108, "unit": "mmHg"}
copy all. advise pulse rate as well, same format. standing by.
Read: {"value": 81, "unit": "bpm"}
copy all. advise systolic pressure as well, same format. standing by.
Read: {"value": 147, "unit": "mmHg"}
